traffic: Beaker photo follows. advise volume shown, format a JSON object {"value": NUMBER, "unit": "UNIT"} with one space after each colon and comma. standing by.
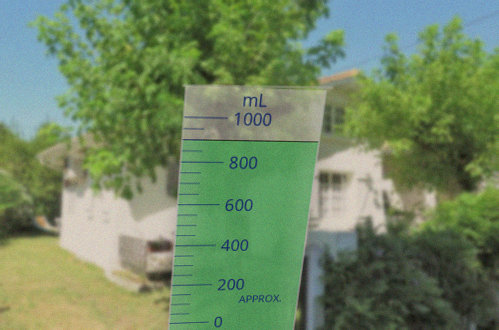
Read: {"value": 900, "unit": "mL"}
